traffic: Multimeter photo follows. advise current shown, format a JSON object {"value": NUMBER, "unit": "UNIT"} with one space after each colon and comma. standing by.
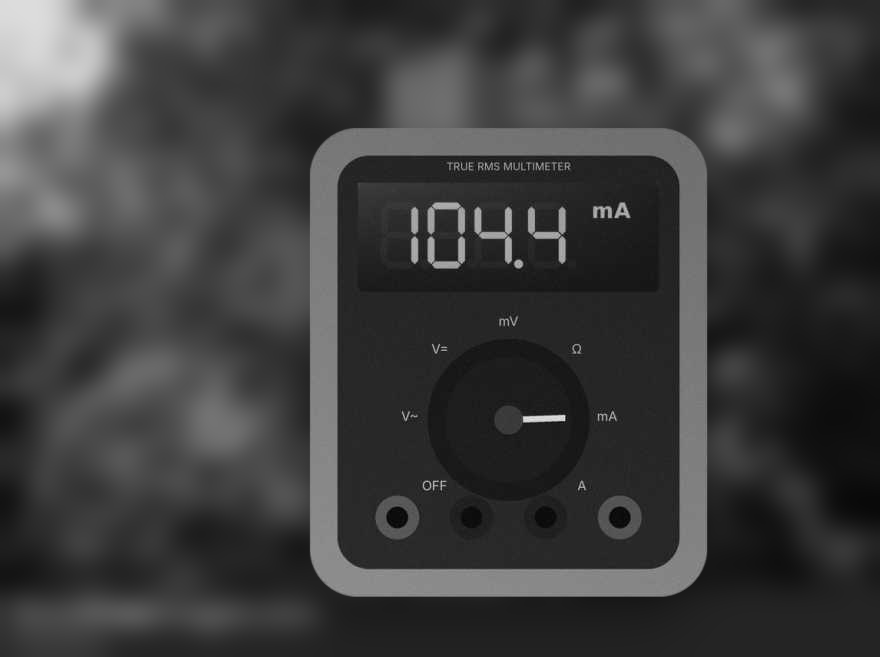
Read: {"value": 104.4, "unit": "mA"}
